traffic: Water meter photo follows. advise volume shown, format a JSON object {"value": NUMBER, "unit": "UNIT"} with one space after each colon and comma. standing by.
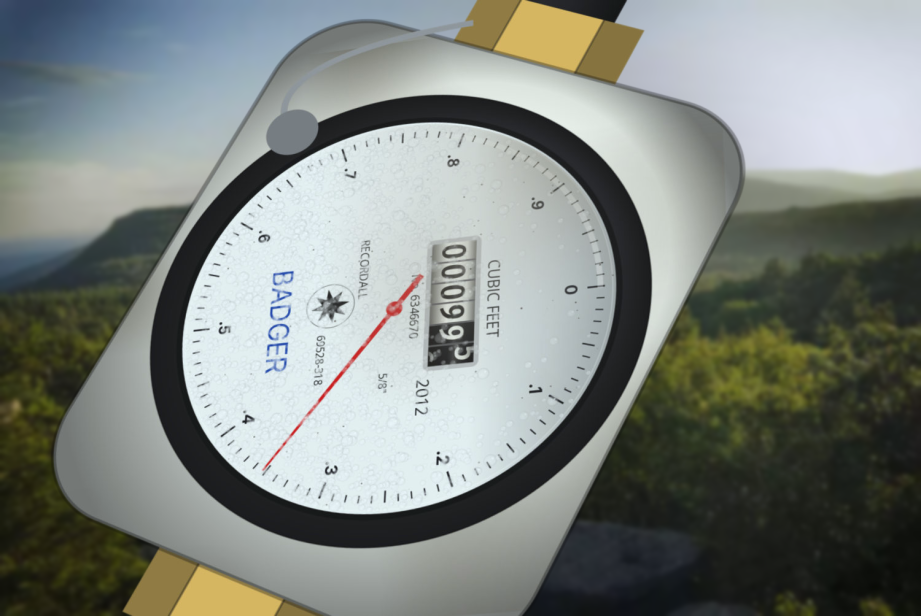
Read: {"value": 995.35, "unit": "ft³"}
